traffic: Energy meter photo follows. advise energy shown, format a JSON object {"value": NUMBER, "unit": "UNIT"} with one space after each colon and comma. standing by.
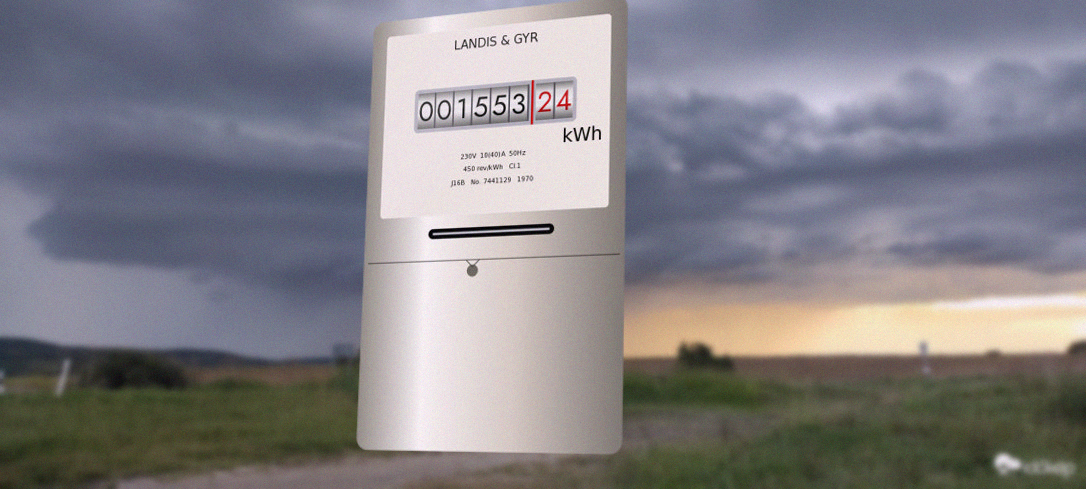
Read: {"value": 1553.24, "unit": "kWh"}
